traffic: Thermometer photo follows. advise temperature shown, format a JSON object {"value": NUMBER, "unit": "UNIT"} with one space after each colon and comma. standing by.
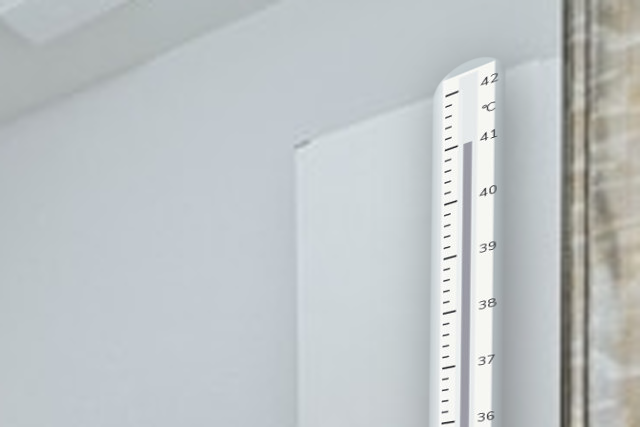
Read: {"value": 41, "unit": "°C"}
